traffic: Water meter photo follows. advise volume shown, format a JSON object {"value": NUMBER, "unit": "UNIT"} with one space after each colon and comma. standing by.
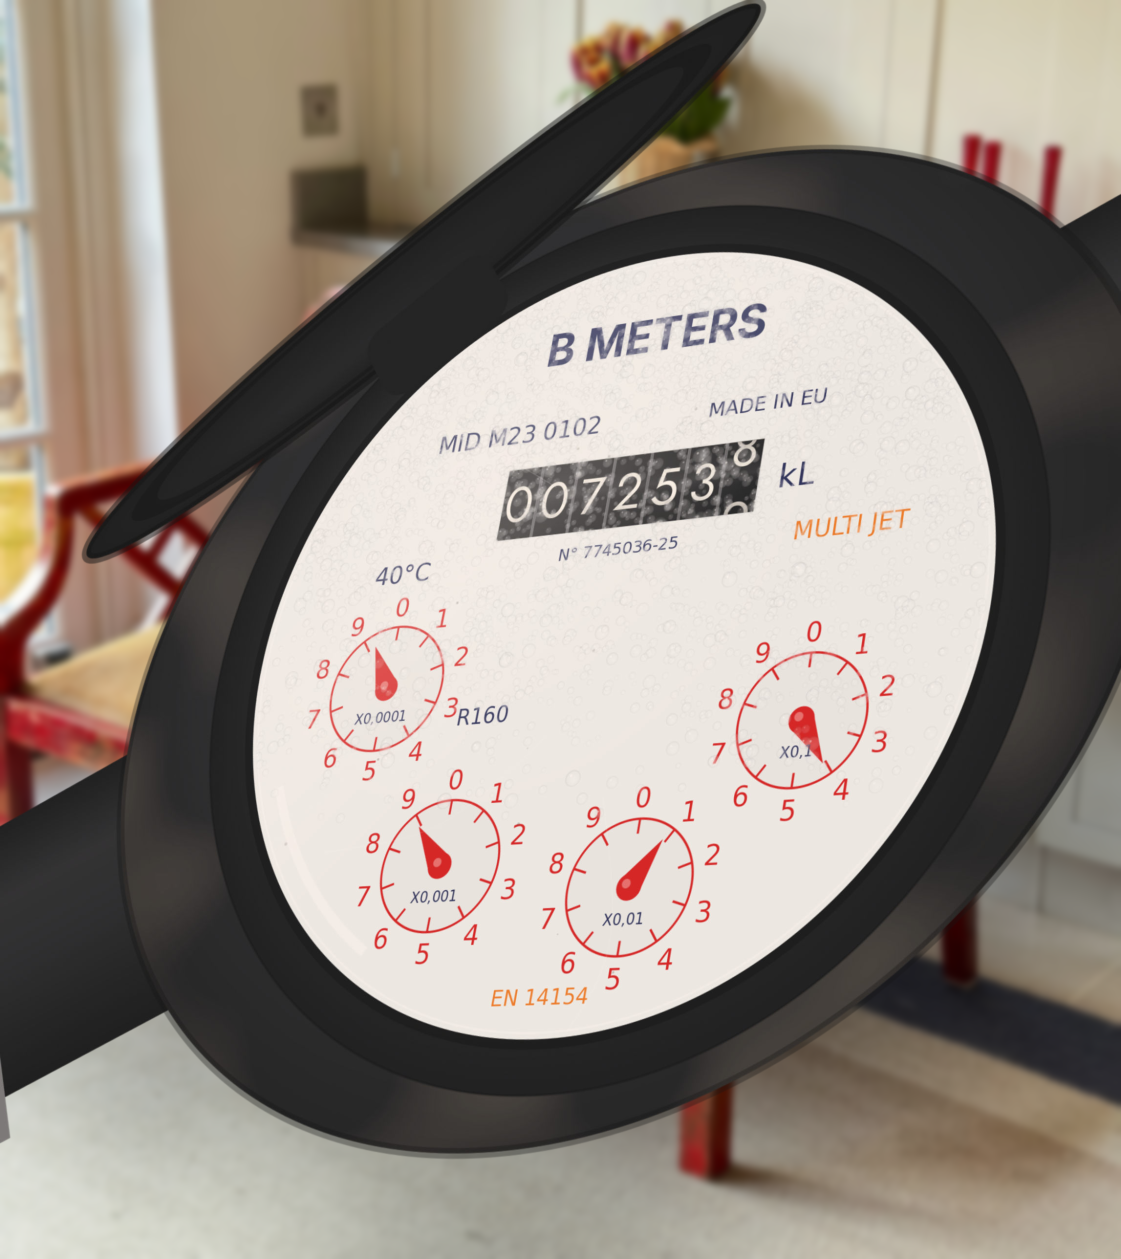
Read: {"value": 72538.4089, "unit": "kL"}
